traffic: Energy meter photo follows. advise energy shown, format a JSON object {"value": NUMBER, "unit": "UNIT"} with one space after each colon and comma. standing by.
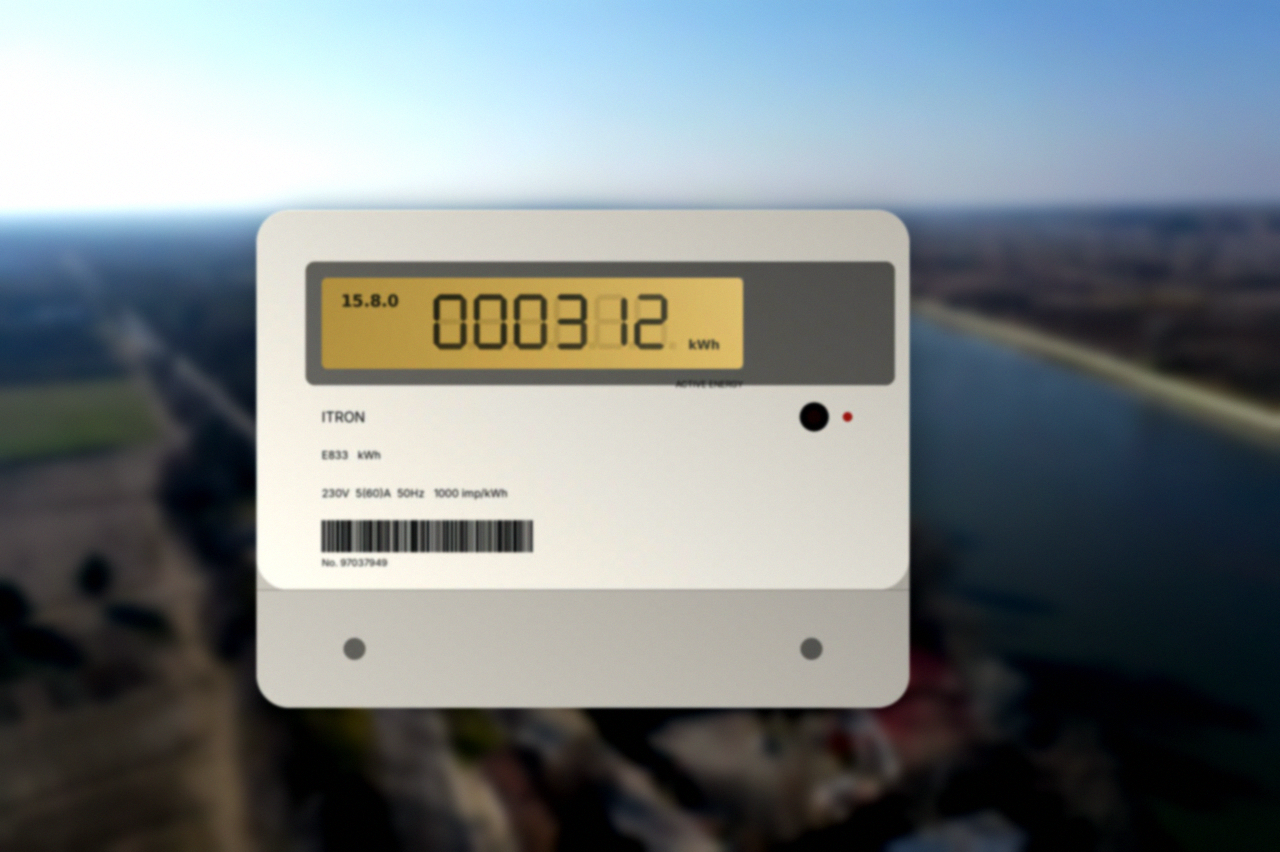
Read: {"value": 312, "unit": "kWh"}
